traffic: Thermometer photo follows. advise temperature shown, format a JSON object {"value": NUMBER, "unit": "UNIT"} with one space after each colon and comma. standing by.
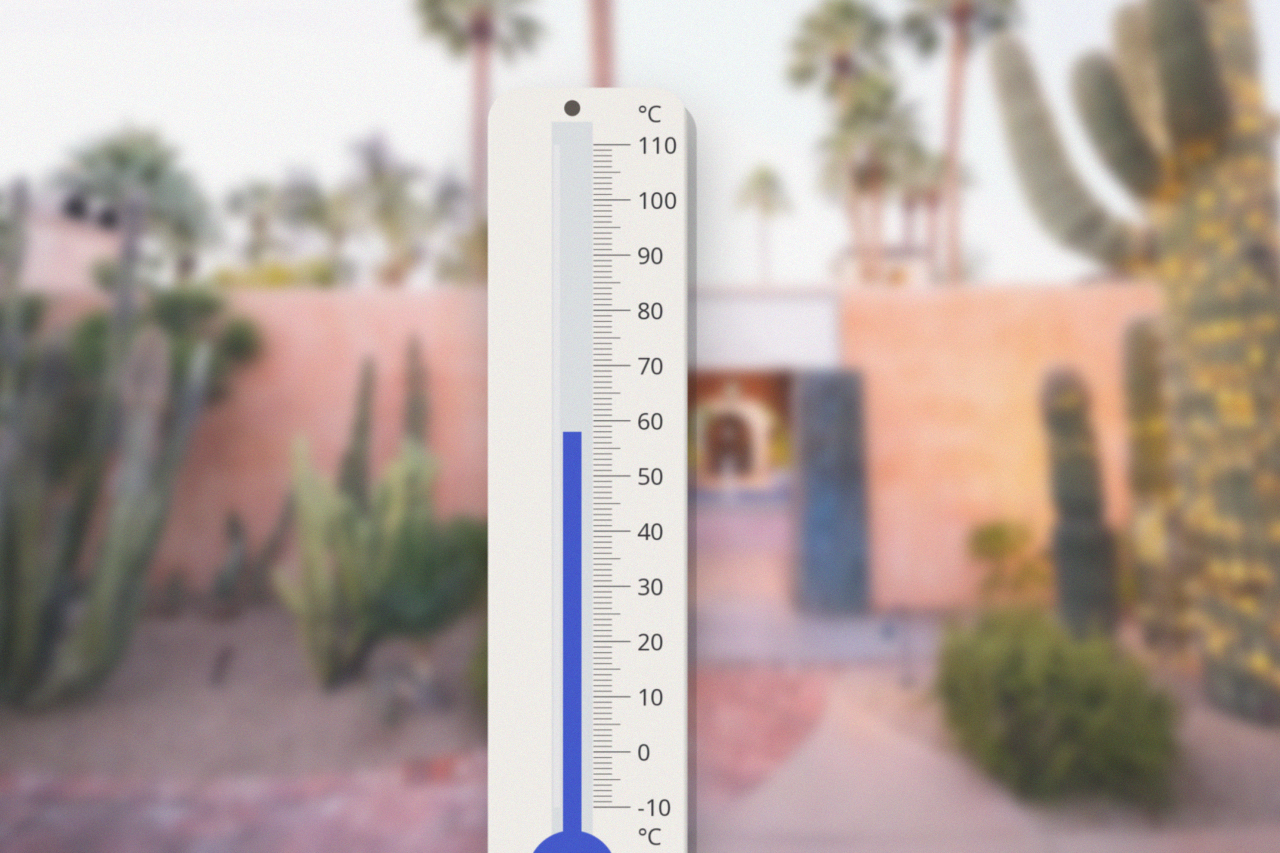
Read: {"value": 58, "unit": "°C"}
